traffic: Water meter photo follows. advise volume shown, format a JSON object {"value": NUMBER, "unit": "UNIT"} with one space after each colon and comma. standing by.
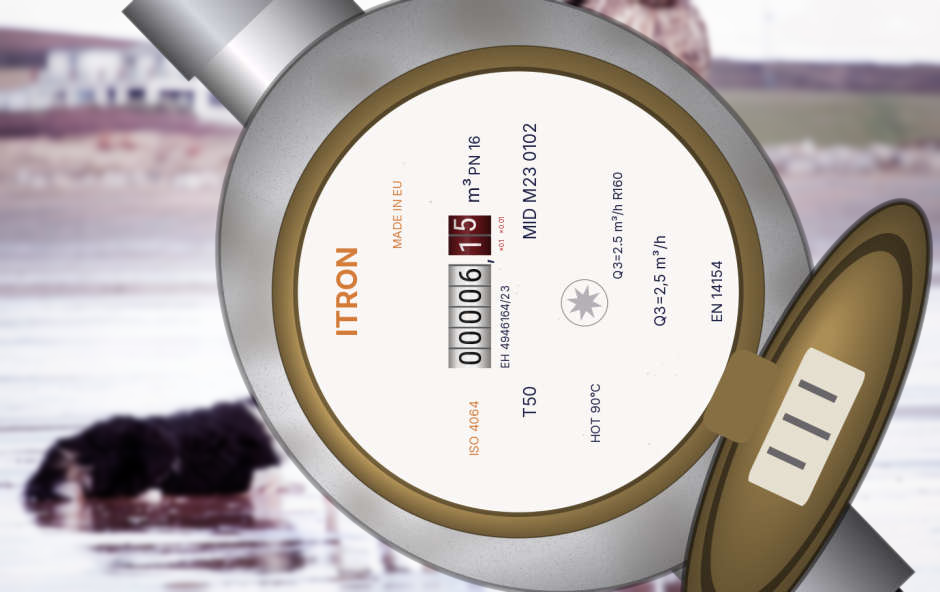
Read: {"value": 6.15, "unit": "m³"}
